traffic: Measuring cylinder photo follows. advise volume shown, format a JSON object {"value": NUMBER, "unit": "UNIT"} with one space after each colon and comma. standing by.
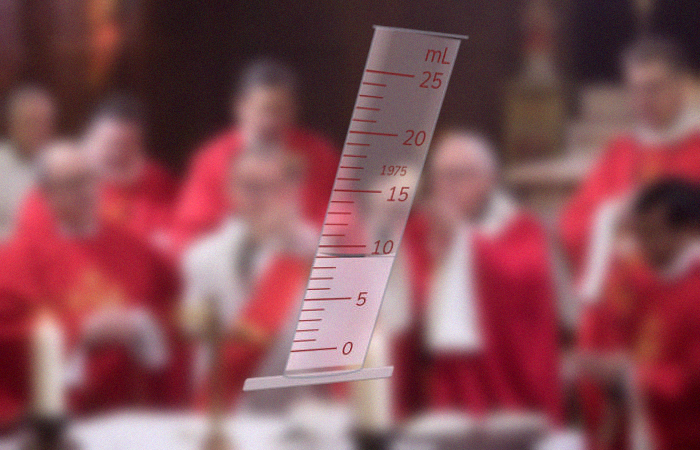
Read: {"value": 9, "unit": "mL"}
